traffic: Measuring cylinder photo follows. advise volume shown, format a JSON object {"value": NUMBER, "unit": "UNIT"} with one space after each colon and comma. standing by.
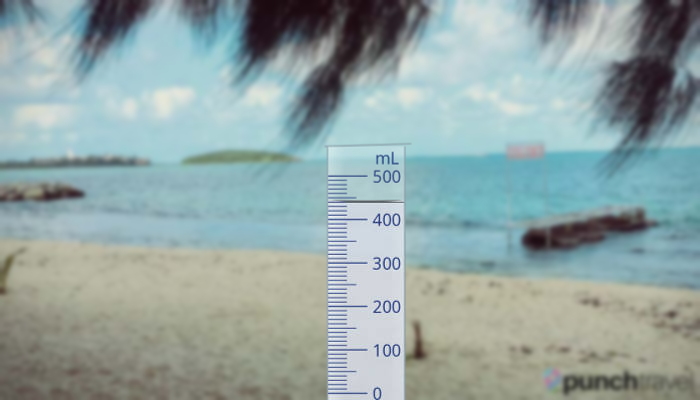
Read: {"value": 440, "unit": "mL"}
